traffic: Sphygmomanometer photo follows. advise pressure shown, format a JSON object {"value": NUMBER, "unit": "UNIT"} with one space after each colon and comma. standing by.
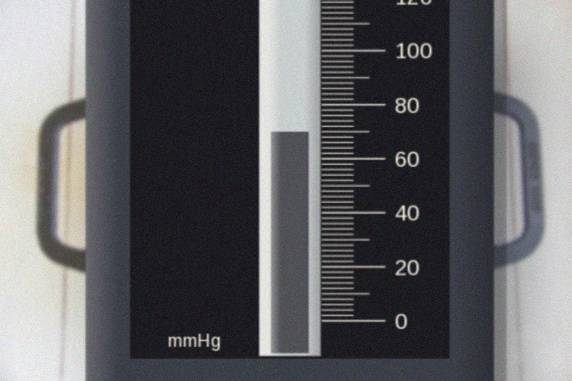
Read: {"value": 70, "unit": "mmHg"}
